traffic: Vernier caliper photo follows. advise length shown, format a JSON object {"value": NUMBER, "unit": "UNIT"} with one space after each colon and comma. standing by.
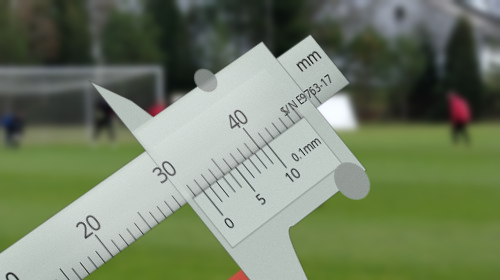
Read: {"value": 32.0, "unit": "mm"}
